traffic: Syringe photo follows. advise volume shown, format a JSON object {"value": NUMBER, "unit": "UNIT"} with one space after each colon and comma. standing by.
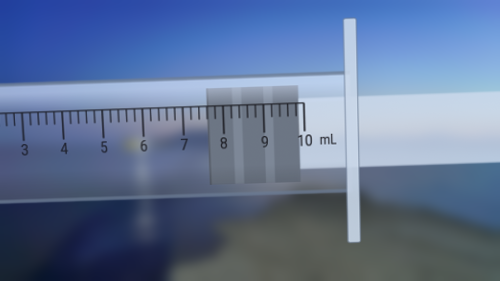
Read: {"value": 7.6, "unit": "mL"}
